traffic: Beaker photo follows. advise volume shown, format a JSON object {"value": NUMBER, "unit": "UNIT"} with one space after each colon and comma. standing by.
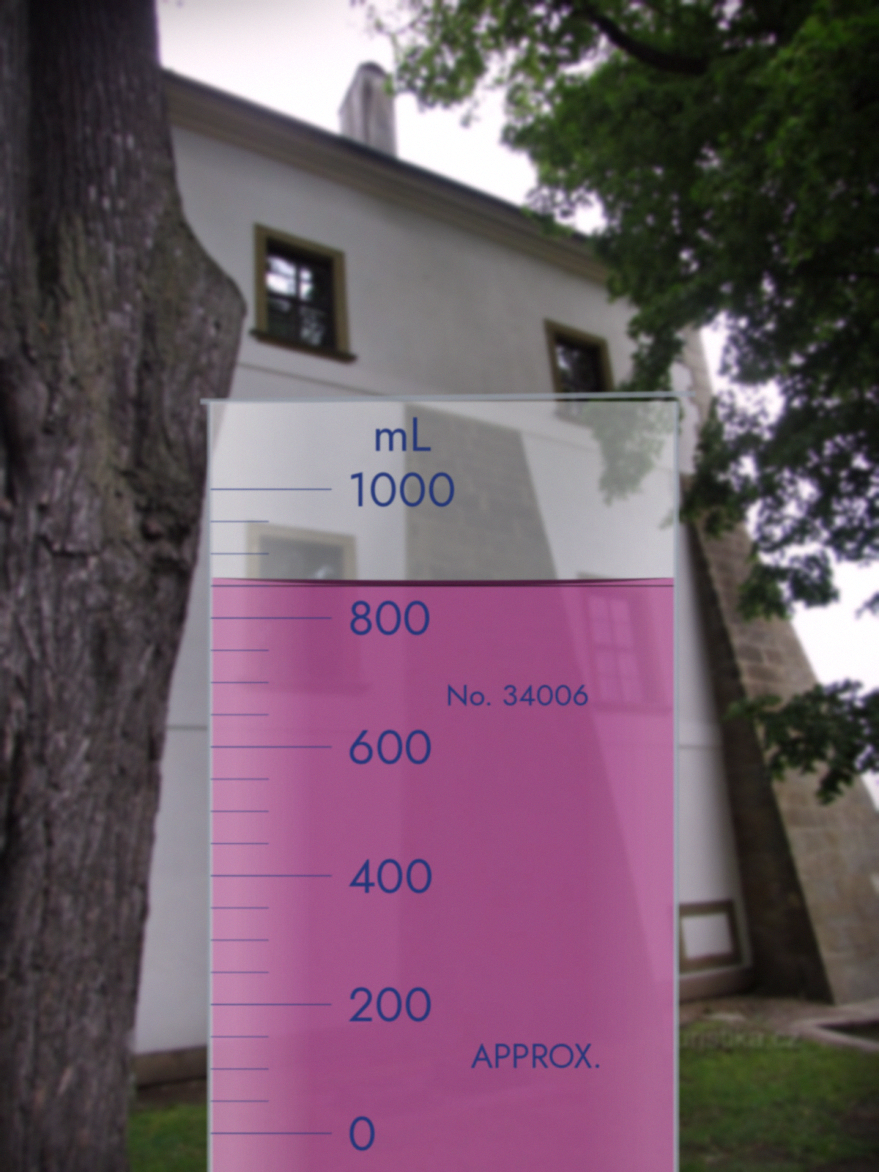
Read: {"value": 850, "unit": "mL"}
